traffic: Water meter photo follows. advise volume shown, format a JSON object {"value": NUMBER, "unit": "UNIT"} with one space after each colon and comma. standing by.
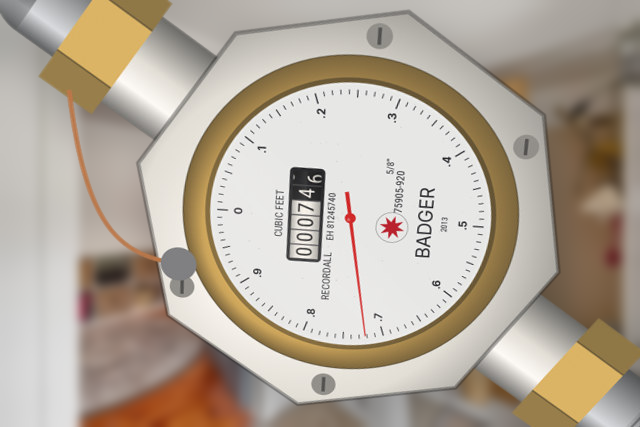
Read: {"value": 745.72, "unit": "ft³"}
